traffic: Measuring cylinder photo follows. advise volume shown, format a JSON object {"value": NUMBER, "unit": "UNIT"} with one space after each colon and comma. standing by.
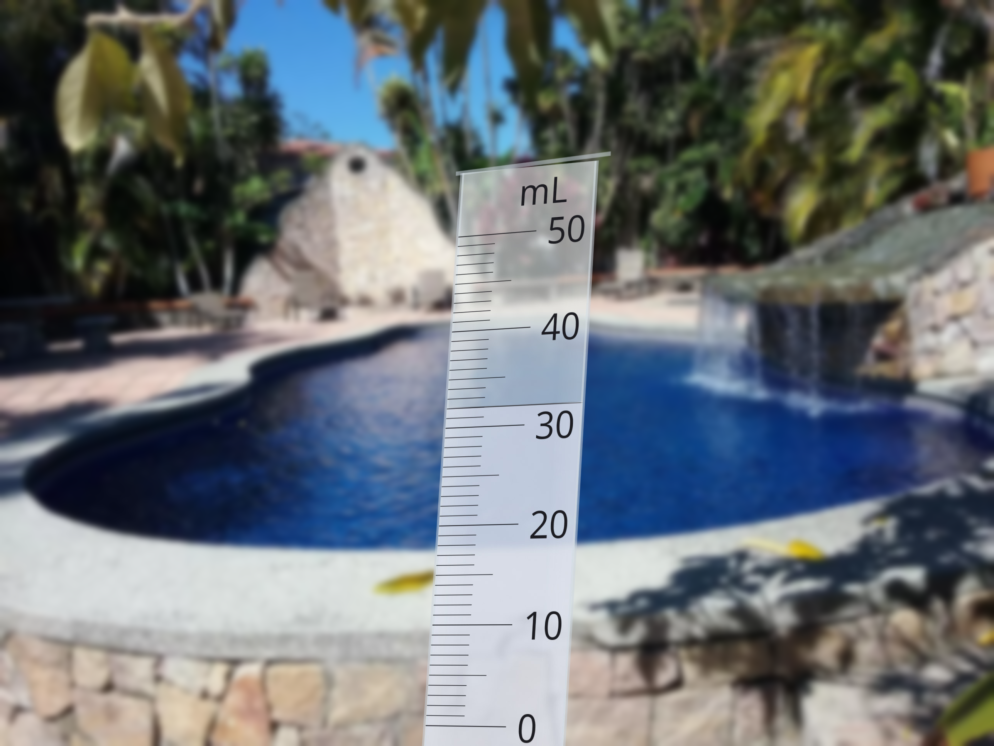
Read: {"value": 32, "unit": "mL"}
